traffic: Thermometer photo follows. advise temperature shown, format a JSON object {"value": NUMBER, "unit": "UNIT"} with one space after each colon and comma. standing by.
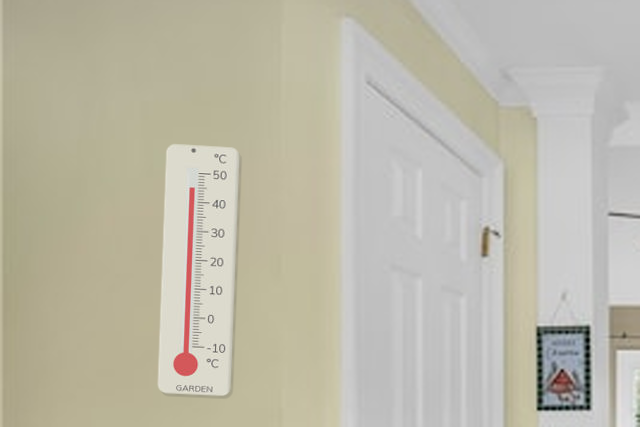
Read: {"value": 45, "unit": "°C"}
